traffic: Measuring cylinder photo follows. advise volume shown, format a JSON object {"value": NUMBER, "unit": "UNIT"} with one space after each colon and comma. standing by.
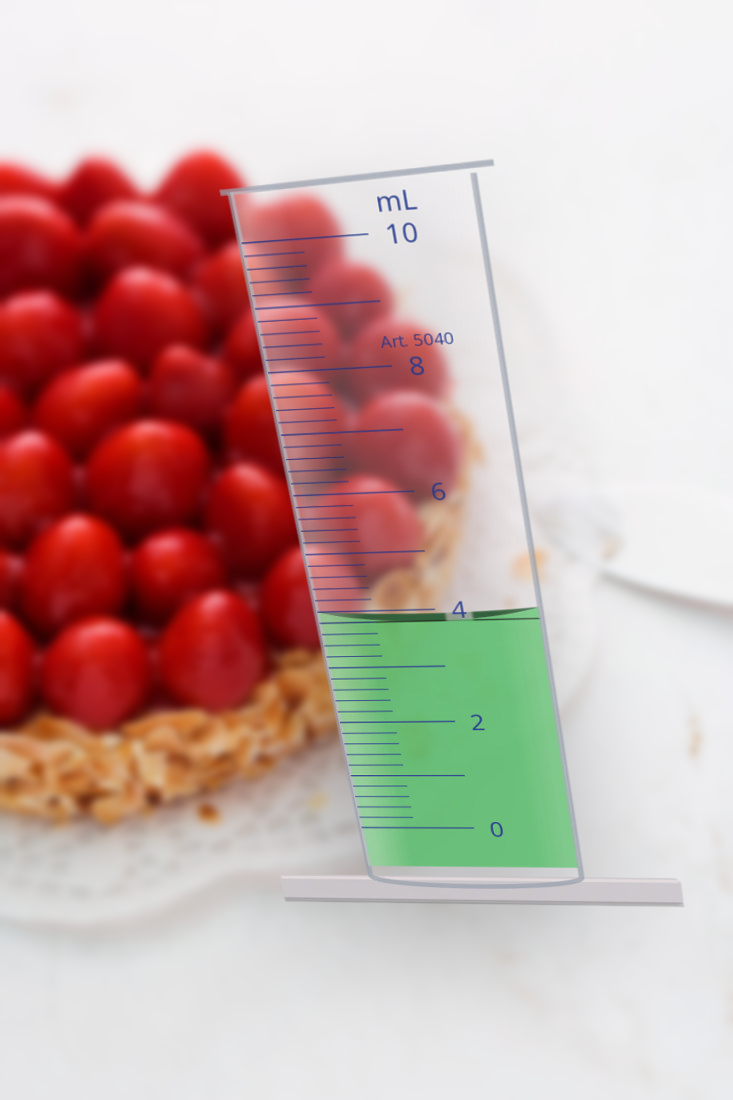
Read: {"value": 3.8, "unit": "mL"}
